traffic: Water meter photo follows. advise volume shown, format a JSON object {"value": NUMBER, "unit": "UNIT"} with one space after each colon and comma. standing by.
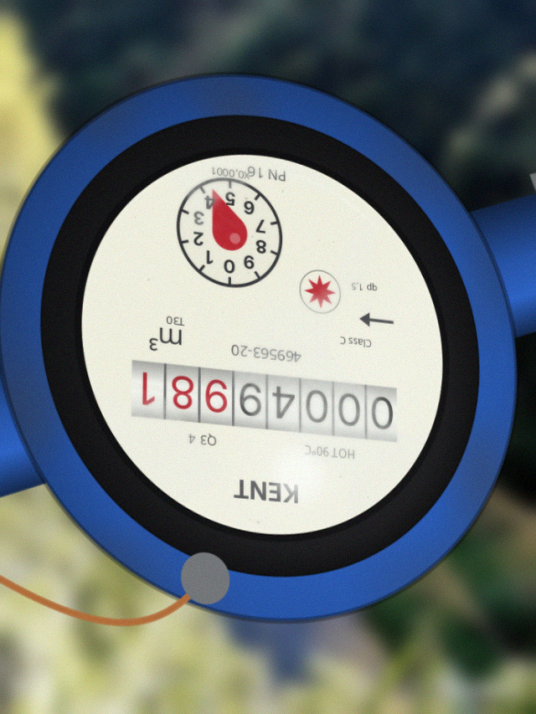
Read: {"value": 49.9814, "unit": "m³"}
